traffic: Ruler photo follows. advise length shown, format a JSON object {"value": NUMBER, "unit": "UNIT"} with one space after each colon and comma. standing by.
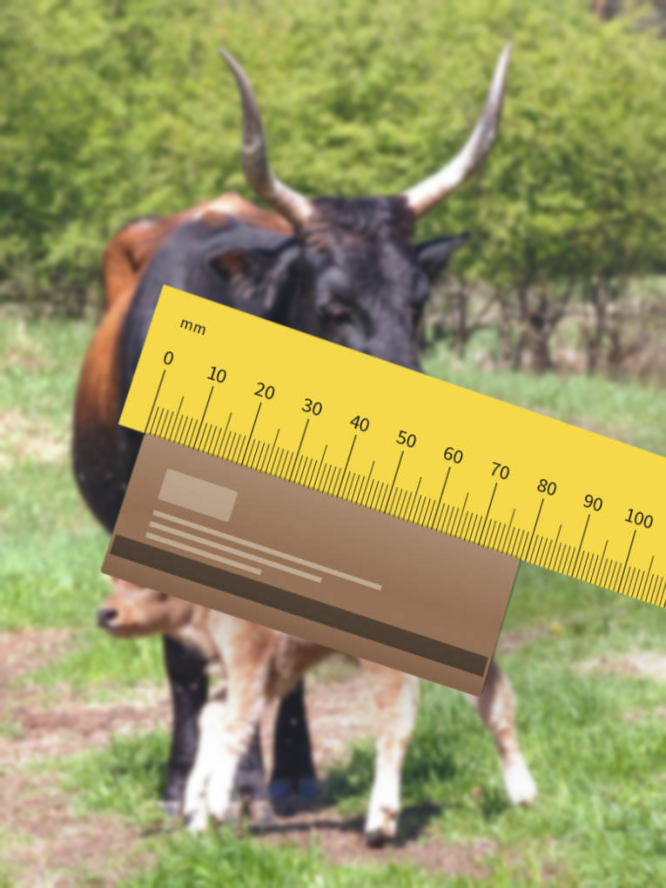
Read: {"value": 79, "unit": "mm"}
